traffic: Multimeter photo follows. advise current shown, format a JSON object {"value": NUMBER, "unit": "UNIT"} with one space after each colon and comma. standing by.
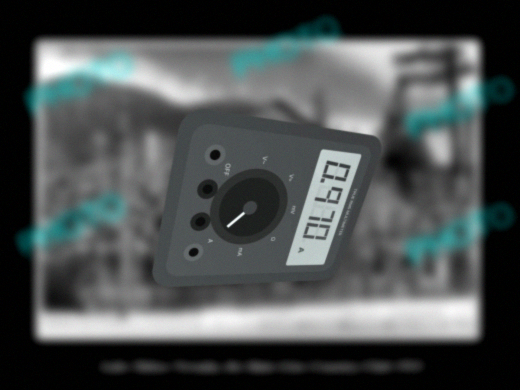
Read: {"value": 0.970, "unit": "A"}
